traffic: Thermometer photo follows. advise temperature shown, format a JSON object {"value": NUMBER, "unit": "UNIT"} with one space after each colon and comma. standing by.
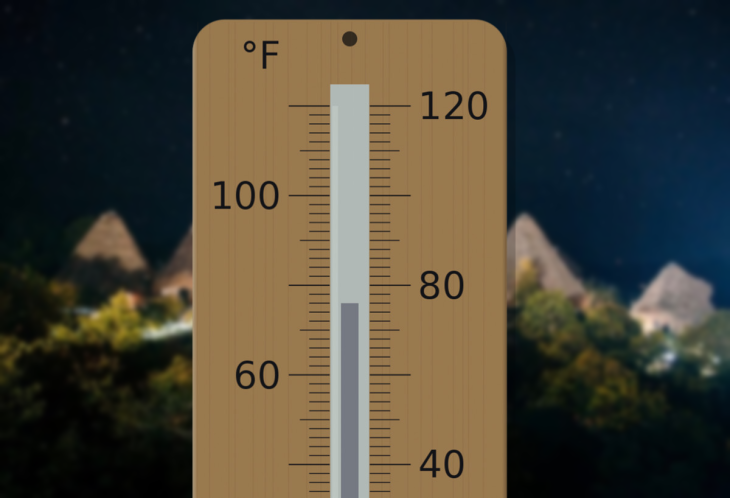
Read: {"value": 76, "unit": "°F"}
